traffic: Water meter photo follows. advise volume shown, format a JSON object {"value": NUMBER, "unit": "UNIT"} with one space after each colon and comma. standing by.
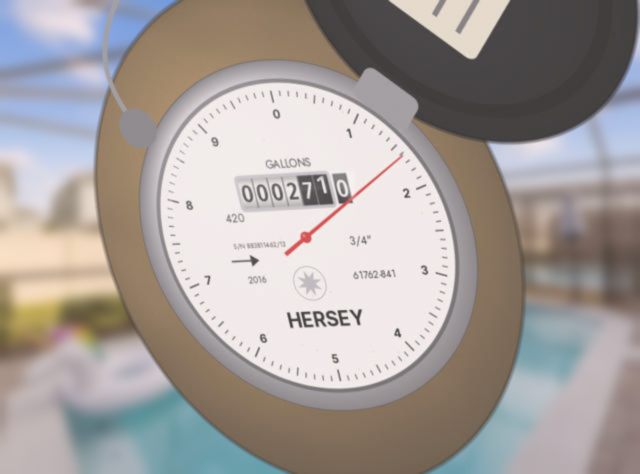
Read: {"value": 2711.6, "unit": "gal"}
